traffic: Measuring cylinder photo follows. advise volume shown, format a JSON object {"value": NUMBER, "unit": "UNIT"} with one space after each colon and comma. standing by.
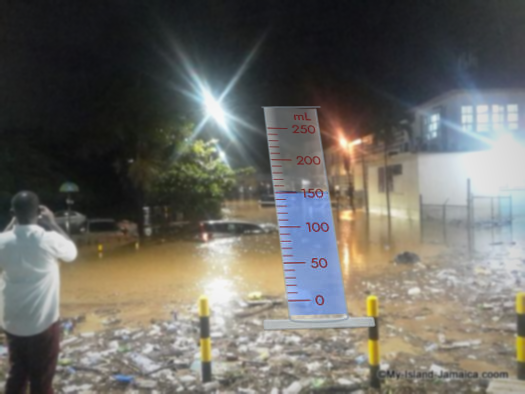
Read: {"value": 150, "unit": "mL"}
